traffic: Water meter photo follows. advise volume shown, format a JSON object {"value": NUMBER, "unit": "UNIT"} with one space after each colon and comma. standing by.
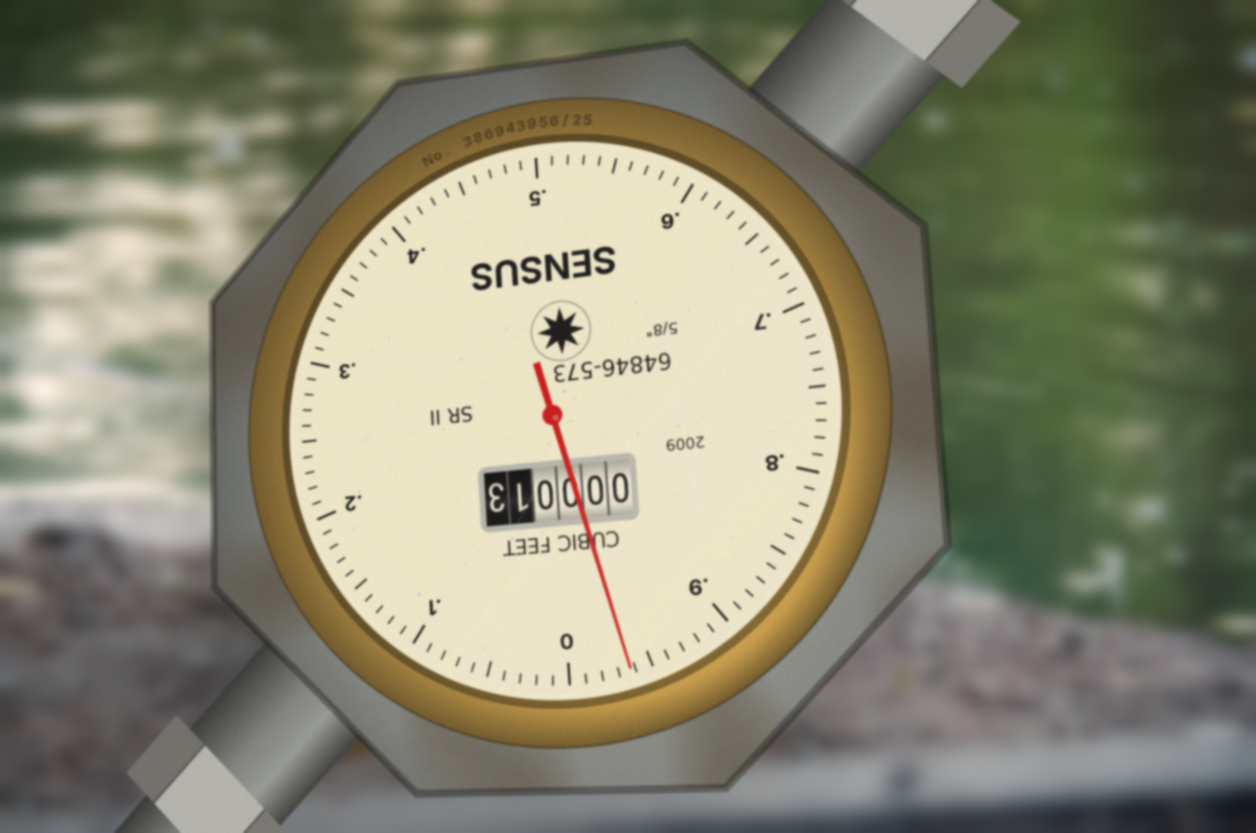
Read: {"value": 12.96, "unit": "ft³"}
